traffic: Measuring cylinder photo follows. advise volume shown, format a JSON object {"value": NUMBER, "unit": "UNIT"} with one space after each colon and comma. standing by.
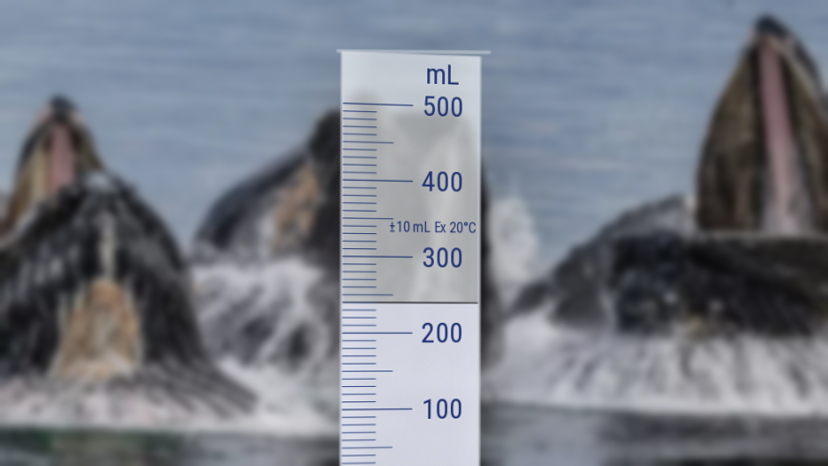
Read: {"value": 240, "unit": "mL"}
